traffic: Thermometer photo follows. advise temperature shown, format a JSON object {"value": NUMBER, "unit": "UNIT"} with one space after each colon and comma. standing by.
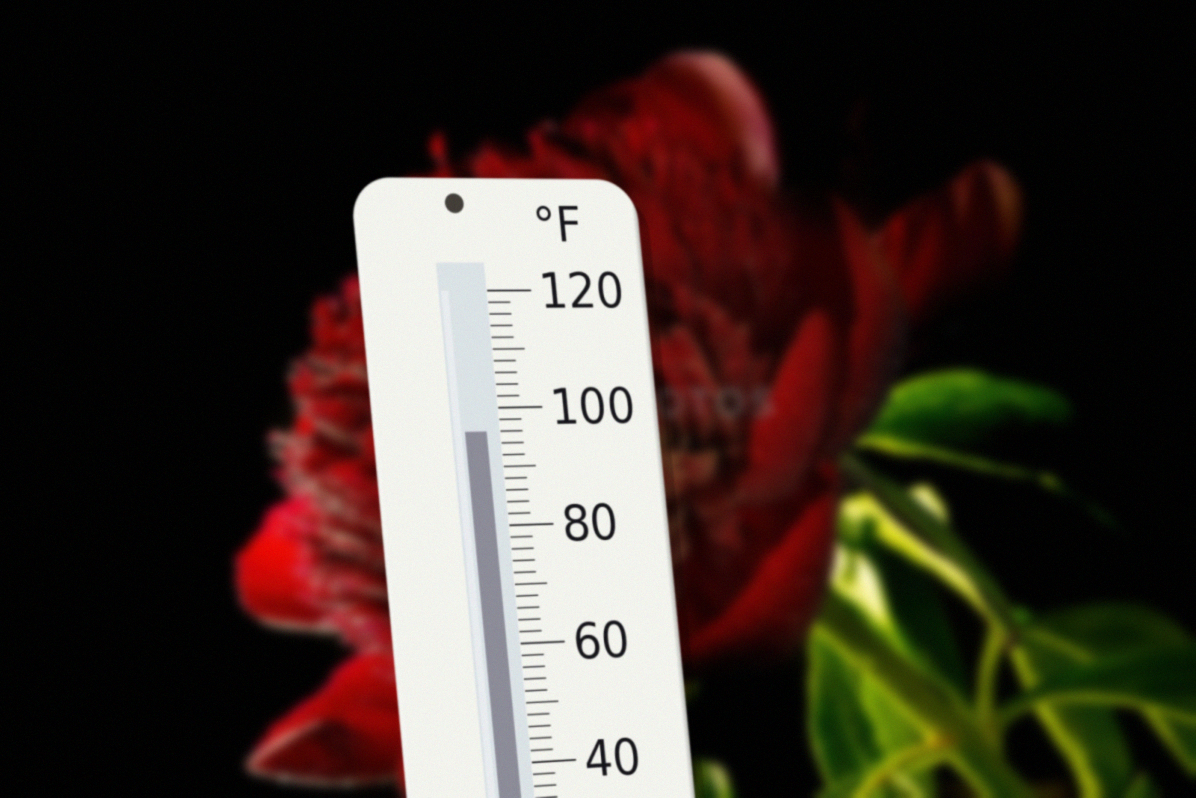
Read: {"value": 96, "unit": "°F"}
